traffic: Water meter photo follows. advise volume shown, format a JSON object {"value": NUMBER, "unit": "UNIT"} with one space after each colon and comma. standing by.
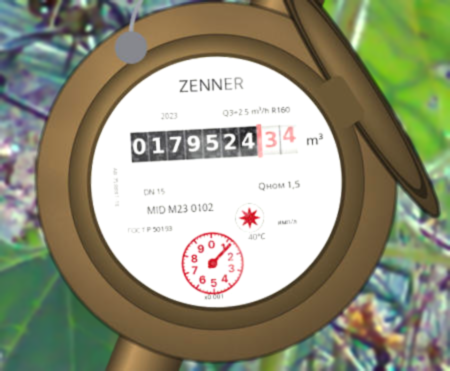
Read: {"value": 179524.341, "unit": "m³"}
